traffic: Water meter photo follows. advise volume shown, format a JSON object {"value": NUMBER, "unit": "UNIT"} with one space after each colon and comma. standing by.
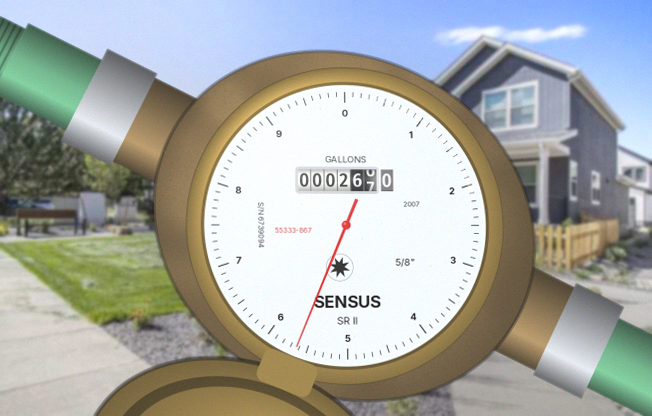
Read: {"value": 2665.6, "unit": "gal"}
